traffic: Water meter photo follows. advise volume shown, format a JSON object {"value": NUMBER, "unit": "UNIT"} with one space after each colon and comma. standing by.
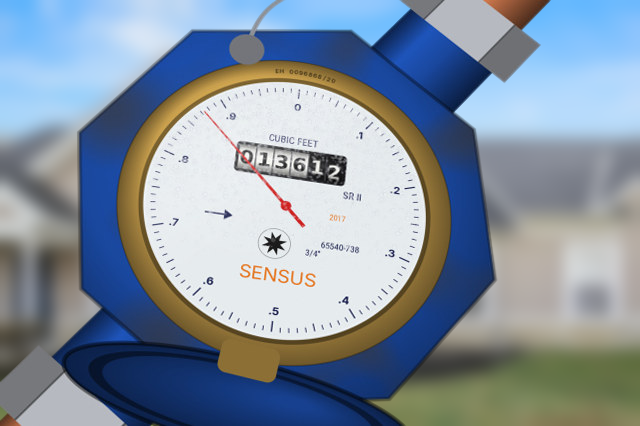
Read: {"value": 13611.87, "unit": "ft³"}
